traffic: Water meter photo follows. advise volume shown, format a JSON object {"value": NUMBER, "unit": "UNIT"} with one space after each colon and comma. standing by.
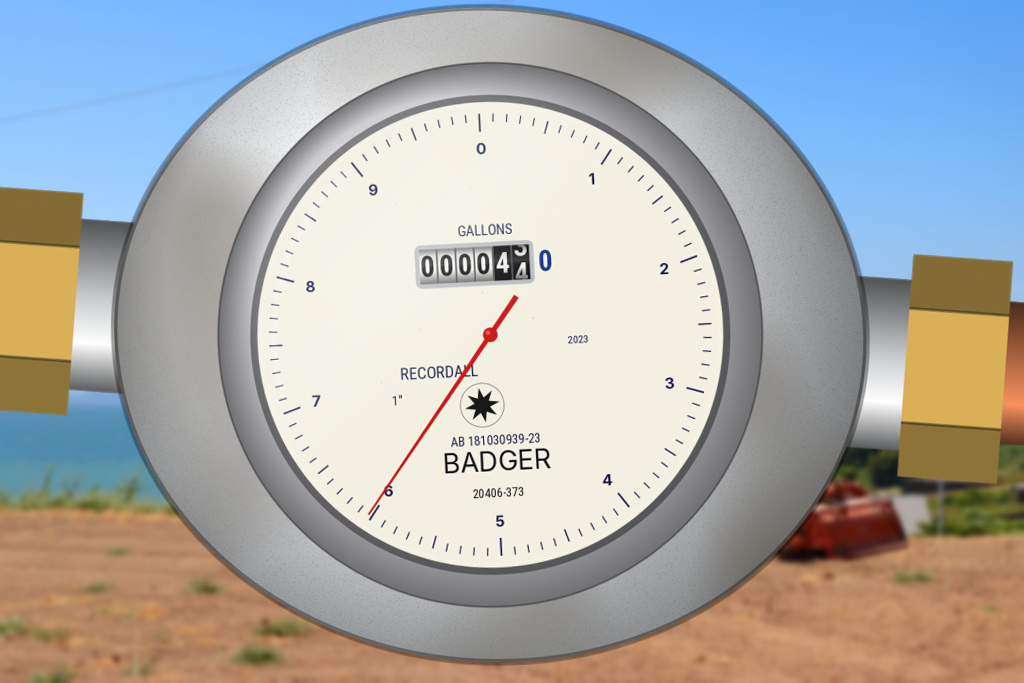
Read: {"value": 436.0, "unit": "gal"}
